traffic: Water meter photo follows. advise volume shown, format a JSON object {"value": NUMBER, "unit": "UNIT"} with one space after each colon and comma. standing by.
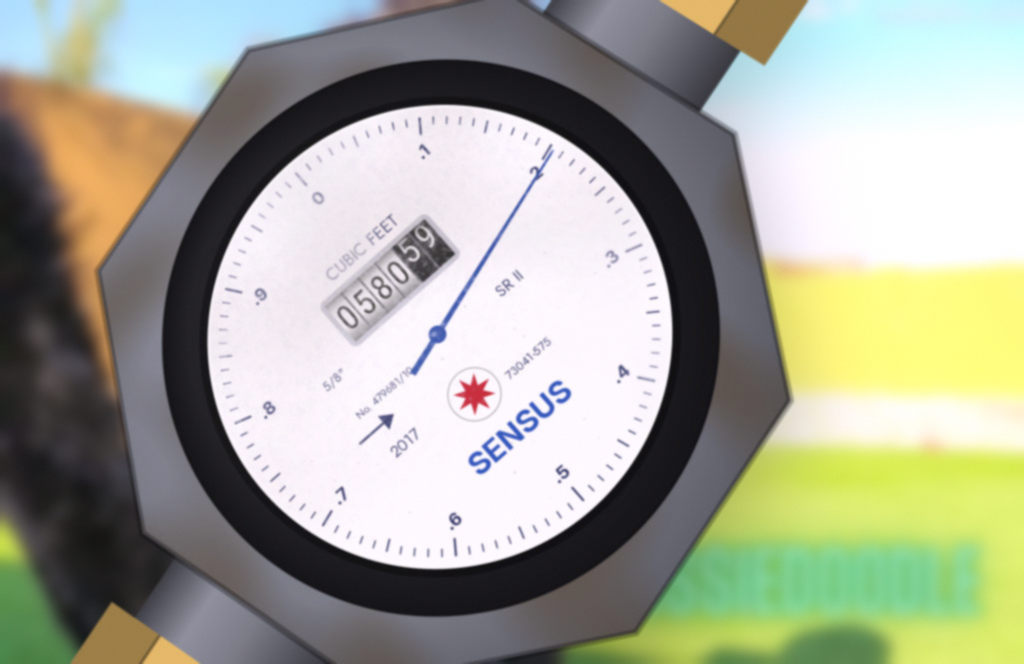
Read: {"value": 58059.20, "unit": "ft³"}
